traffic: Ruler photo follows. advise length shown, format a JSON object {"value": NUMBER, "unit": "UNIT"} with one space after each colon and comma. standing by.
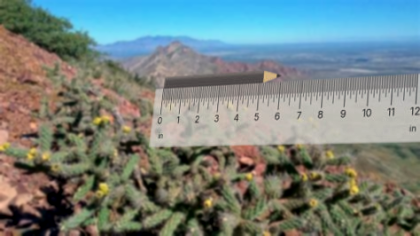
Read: {"value": 6, "unit": "in"}
